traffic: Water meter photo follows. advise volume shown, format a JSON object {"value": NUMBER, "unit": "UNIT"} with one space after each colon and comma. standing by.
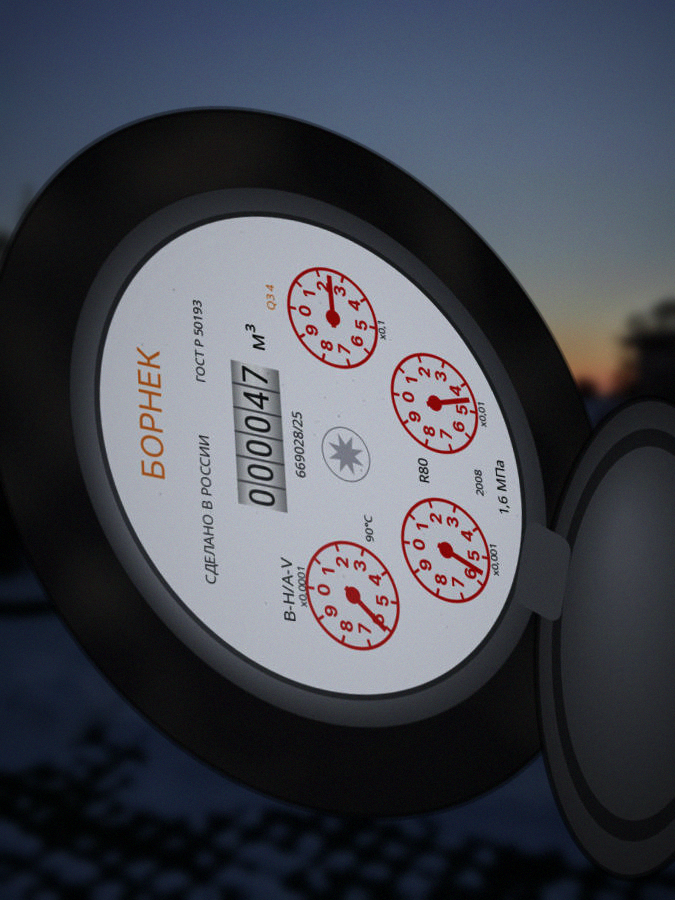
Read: {"value": 47.2456, "unit": "m³"}
